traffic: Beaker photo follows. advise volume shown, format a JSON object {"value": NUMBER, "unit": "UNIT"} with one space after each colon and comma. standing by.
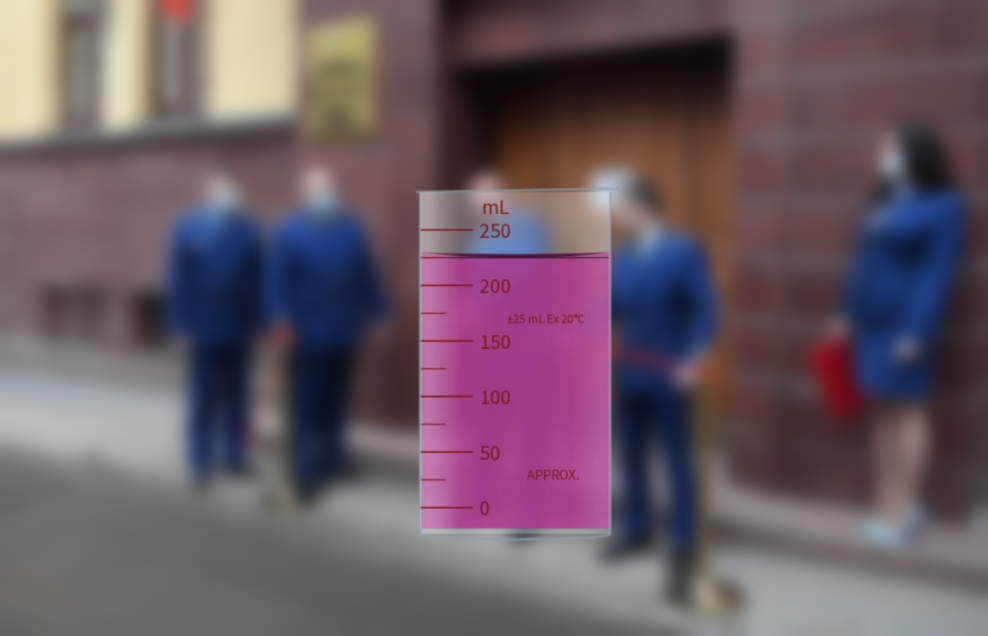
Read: {"value": 225, "unit": "mL"}
